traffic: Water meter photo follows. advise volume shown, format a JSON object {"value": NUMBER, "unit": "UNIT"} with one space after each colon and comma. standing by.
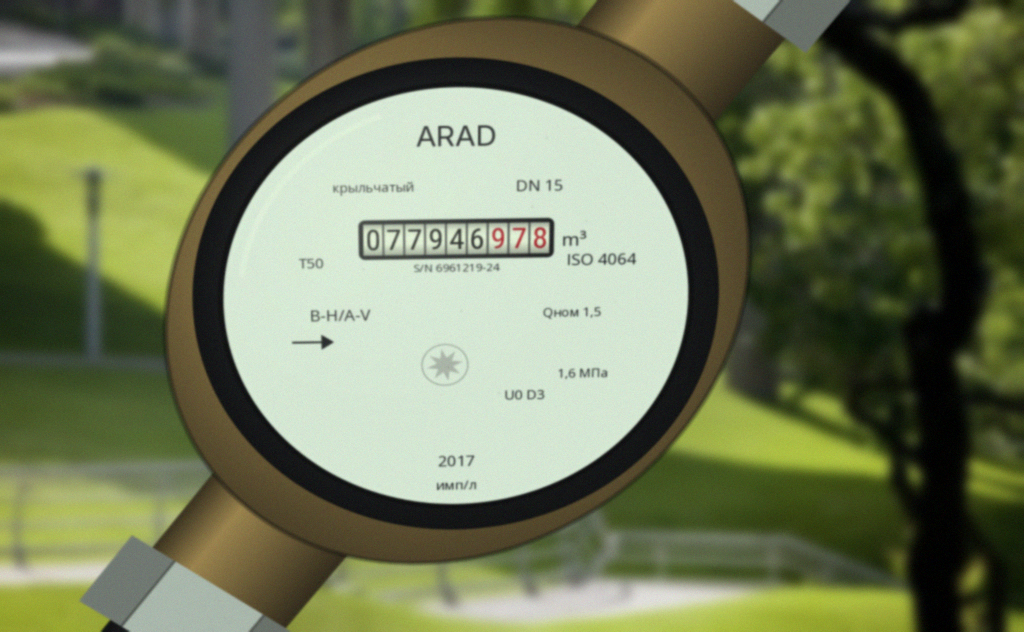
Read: {"value": 77946.978, "unit": "m³"}
